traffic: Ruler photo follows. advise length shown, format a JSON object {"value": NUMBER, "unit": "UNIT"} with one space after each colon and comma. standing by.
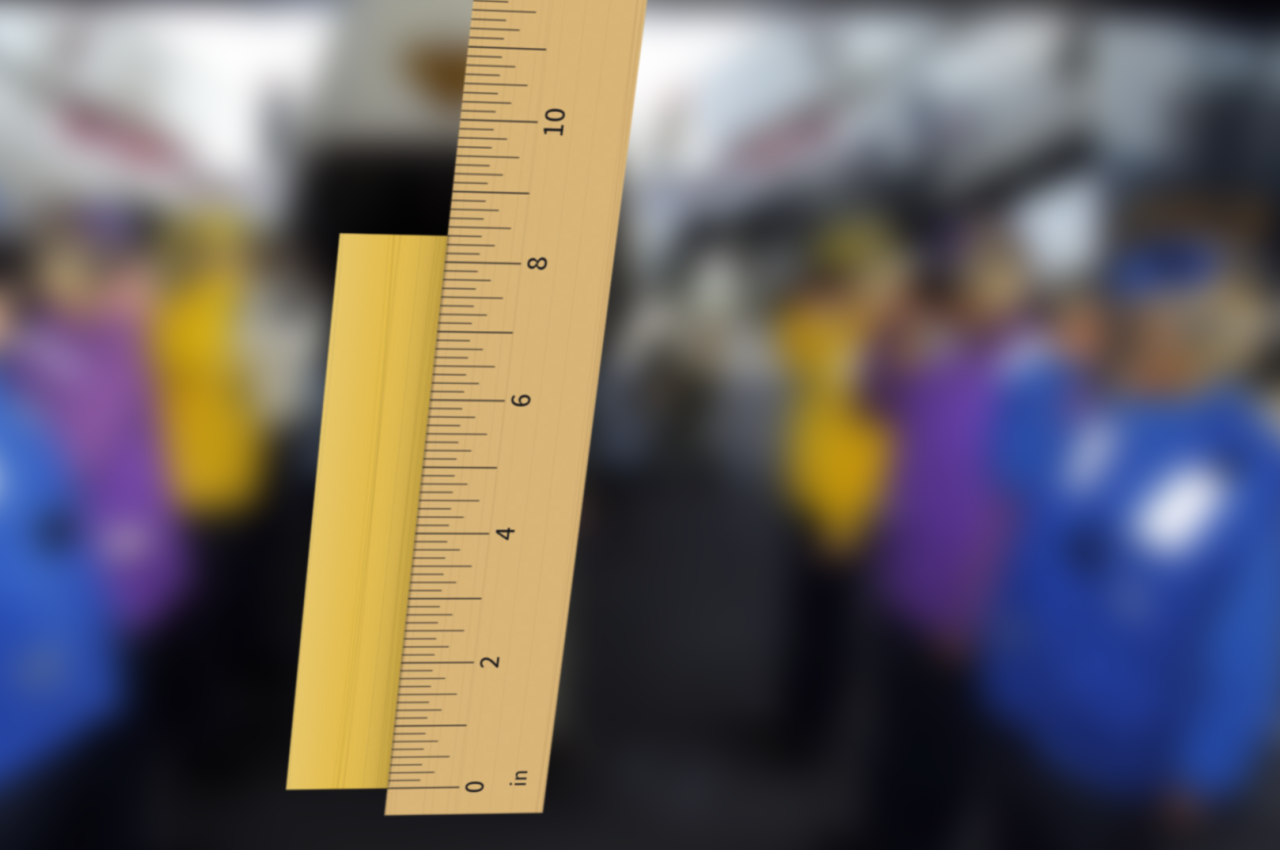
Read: {"value": 8.375, "unit": "in"}
